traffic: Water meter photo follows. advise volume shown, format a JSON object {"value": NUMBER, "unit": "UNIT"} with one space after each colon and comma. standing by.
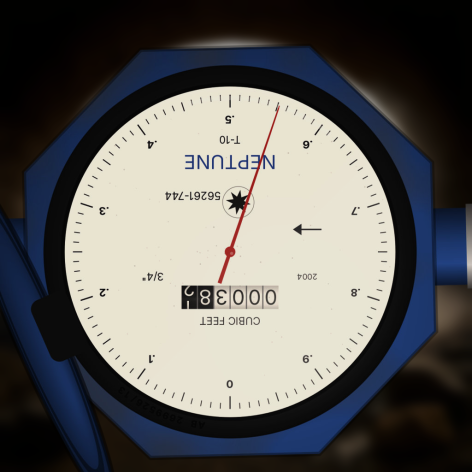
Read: {"value": 381.55, "unit": "ft³"}
